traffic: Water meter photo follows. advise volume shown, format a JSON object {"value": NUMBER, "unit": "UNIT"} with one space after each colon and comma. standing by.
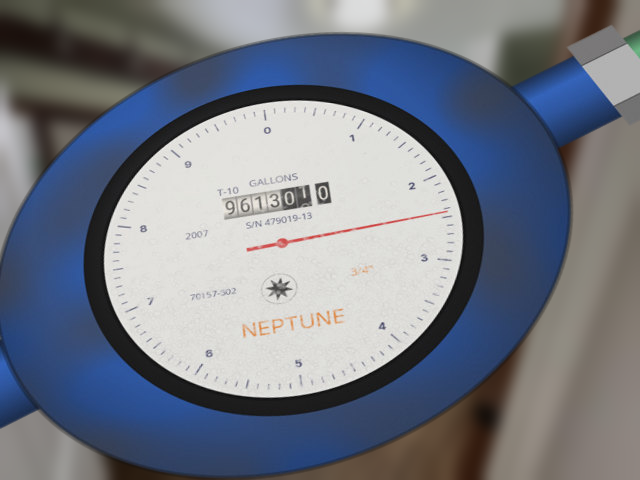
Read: {"value": 9613012.4, "unit": "gal"}
